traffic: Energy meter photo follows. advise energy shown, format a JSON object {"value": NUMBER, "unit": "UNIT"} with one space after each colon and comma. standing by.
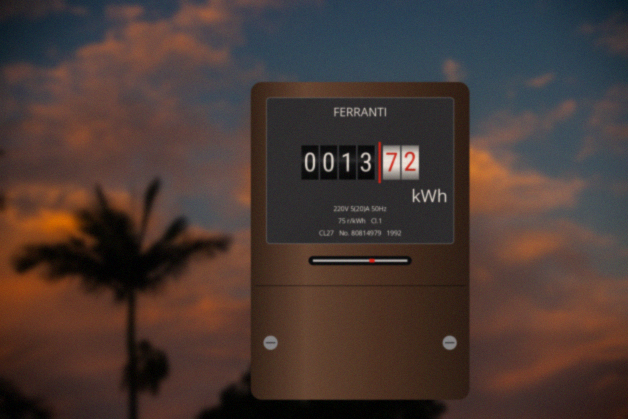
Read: {"value": 13.72, "unit": "kWh"}
